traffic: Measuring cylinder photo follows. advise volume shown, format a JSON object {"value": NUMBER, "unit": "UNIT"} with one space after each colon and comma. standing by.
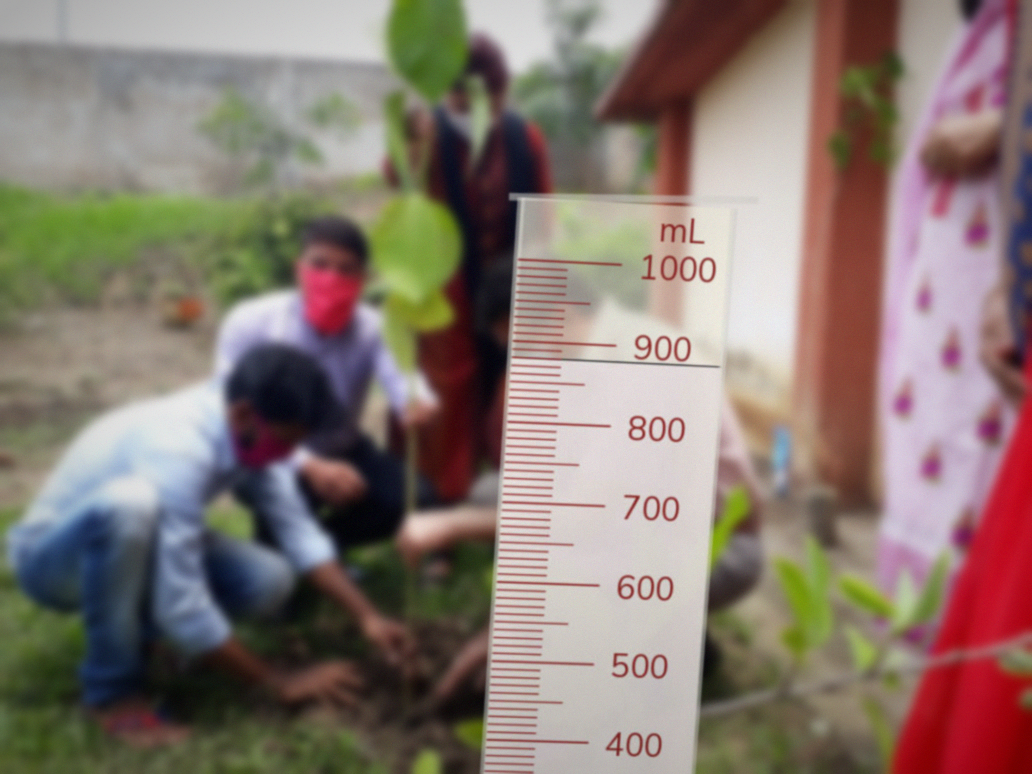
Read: {"value": 880, "unit": "mL"}
